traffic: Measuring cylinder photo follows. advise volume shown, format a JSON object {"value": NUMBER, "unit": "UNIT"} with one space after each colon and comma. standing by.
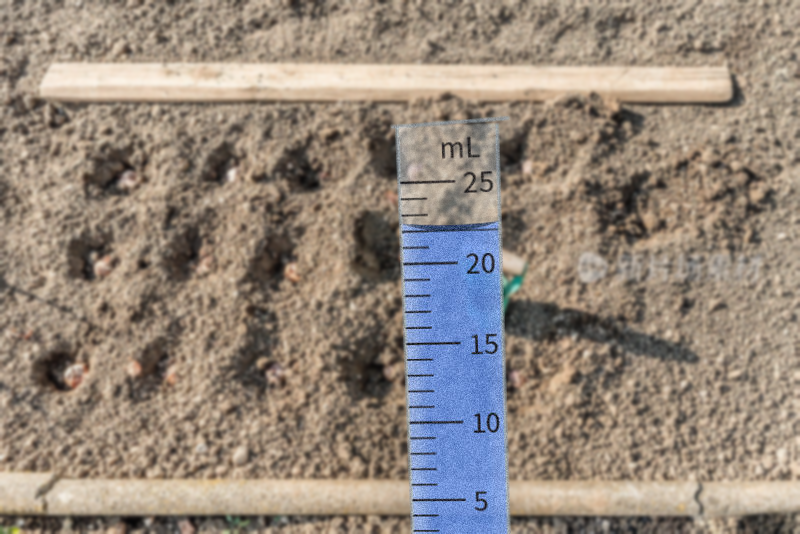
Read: {"value": 22, "unit": "mL"}
